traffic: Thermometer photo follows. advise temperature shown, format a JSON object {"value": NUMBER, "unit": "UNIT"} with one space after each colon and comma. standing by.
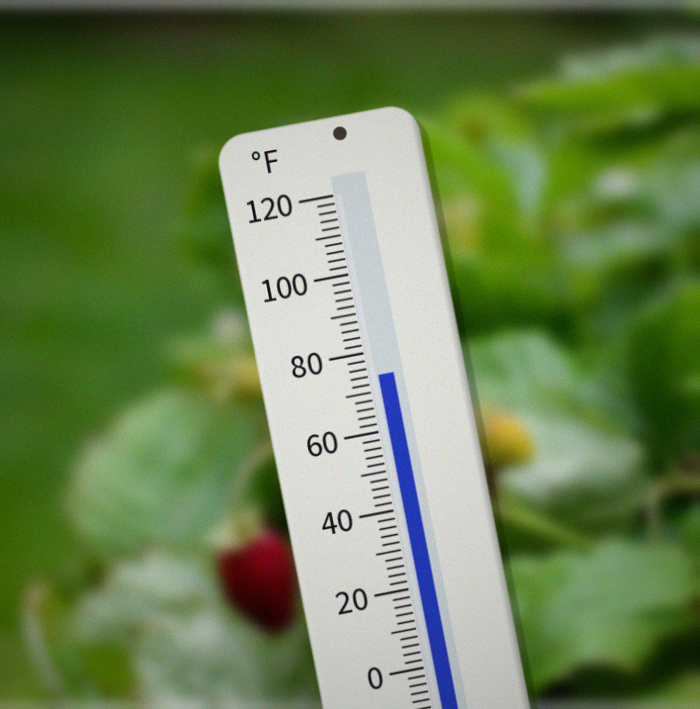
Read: {"value": 74, "unit": "°F"}
